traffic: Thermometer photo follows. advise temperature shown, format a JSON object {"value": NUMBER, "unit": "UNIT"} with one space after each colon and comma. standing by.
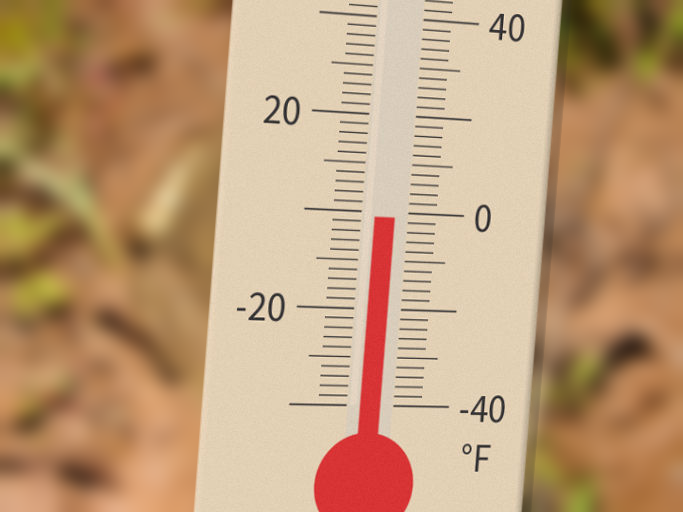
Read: {"value": -1, "unit": "°F"}
